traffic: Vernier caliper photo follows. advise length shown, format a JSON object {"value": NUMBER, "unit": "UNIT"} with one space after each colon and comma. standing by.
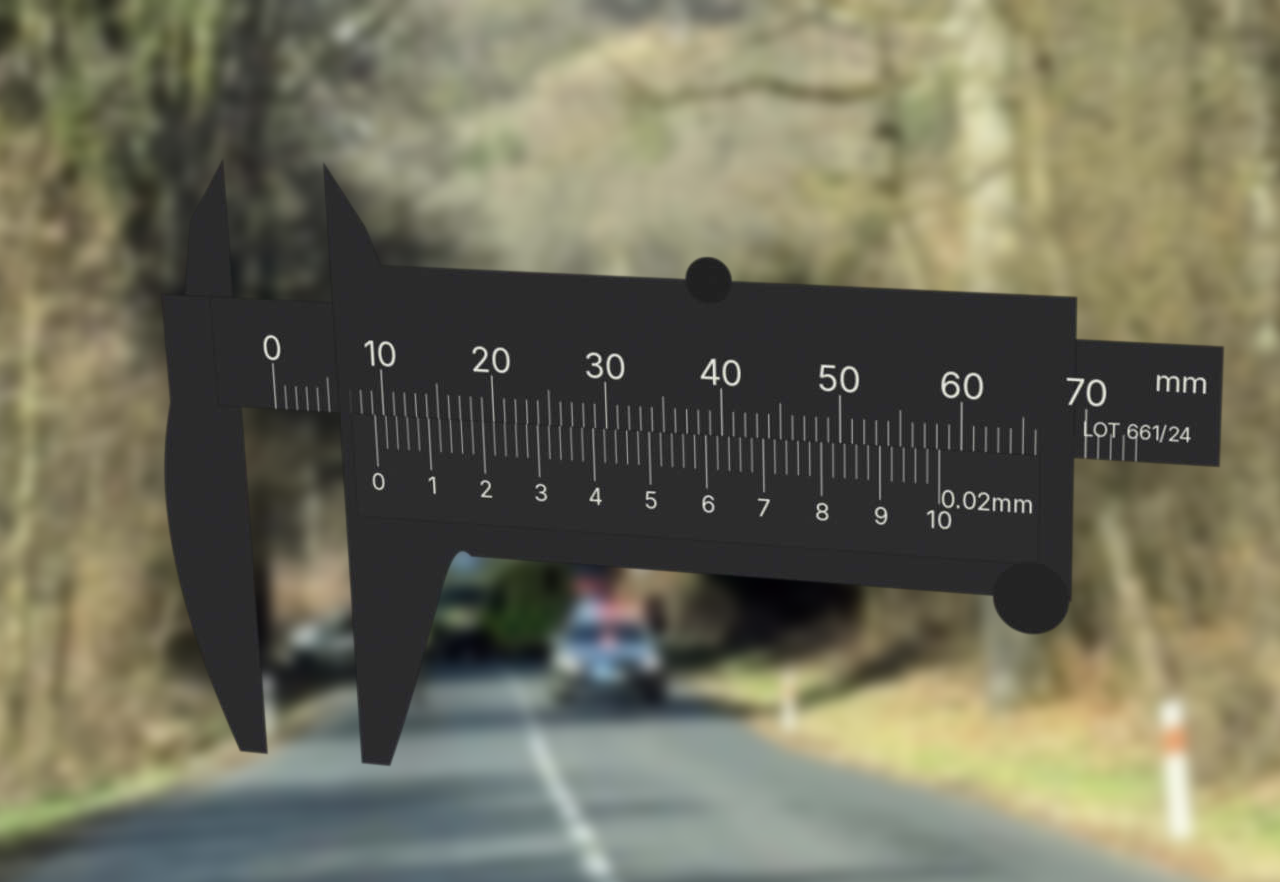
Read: {"value": 9.2, "unit": "mm"}
